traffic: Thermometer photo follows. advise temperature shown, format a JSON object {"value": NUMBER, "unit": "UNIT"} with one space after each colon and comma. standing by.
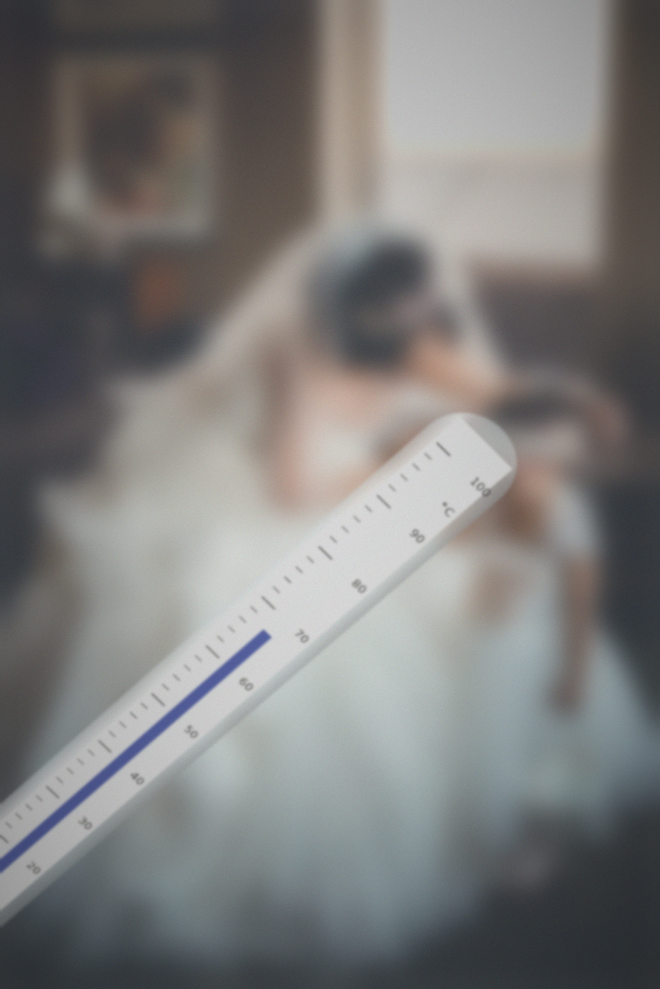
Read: {"value": 67, "unit": "°C"}
